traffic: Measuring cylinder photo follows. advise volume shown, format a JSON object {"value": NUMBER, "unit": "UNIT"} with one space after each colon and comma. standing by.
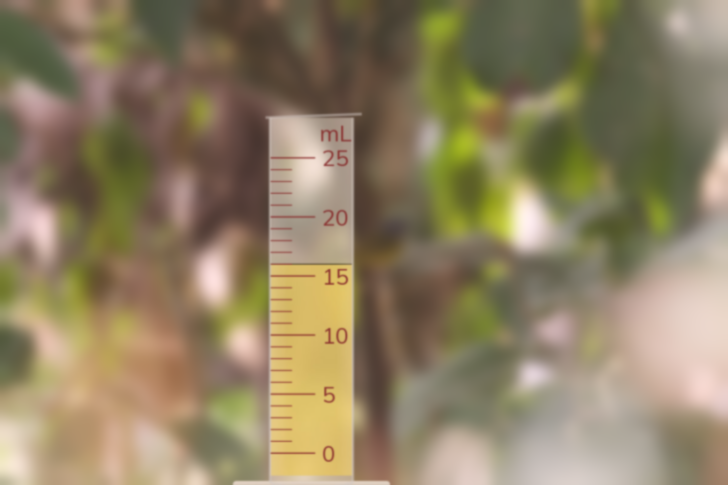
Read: {"value": 16, "unit": "mL"}
